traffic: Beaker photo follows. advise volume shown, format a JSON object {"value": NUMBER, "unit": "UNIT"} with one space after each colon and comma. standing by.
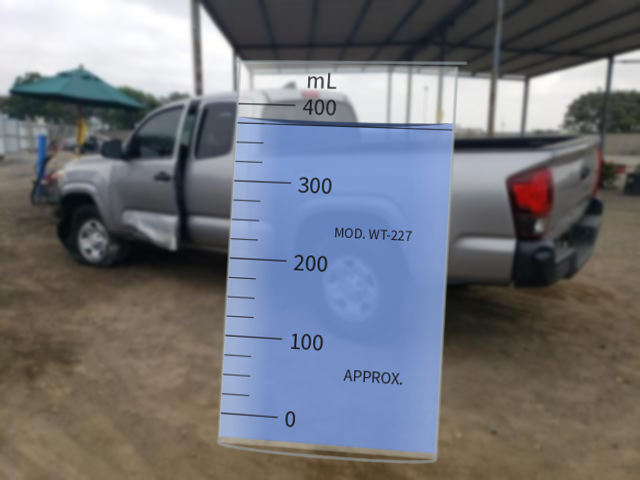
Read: {"value": 375, "unit": "mL"}
